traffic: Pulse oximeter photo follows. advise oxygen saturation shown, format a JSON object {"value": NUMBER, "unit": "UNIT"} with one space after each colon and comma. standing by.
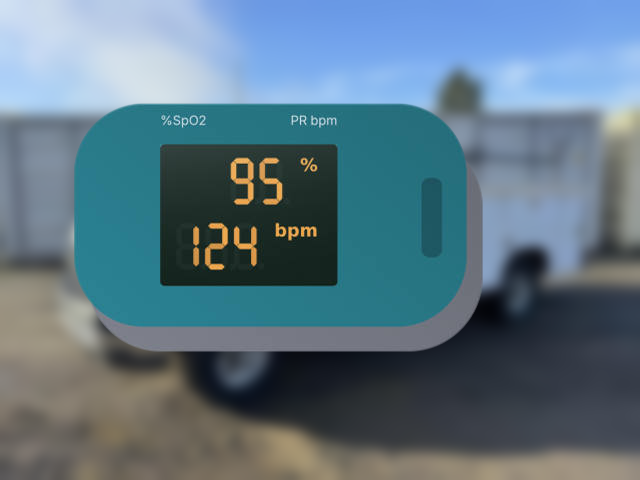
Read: {"value": 95, "unit": "%"}
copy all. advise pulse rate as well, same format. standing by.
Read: {"value": 124, "unit": "bpm"}
